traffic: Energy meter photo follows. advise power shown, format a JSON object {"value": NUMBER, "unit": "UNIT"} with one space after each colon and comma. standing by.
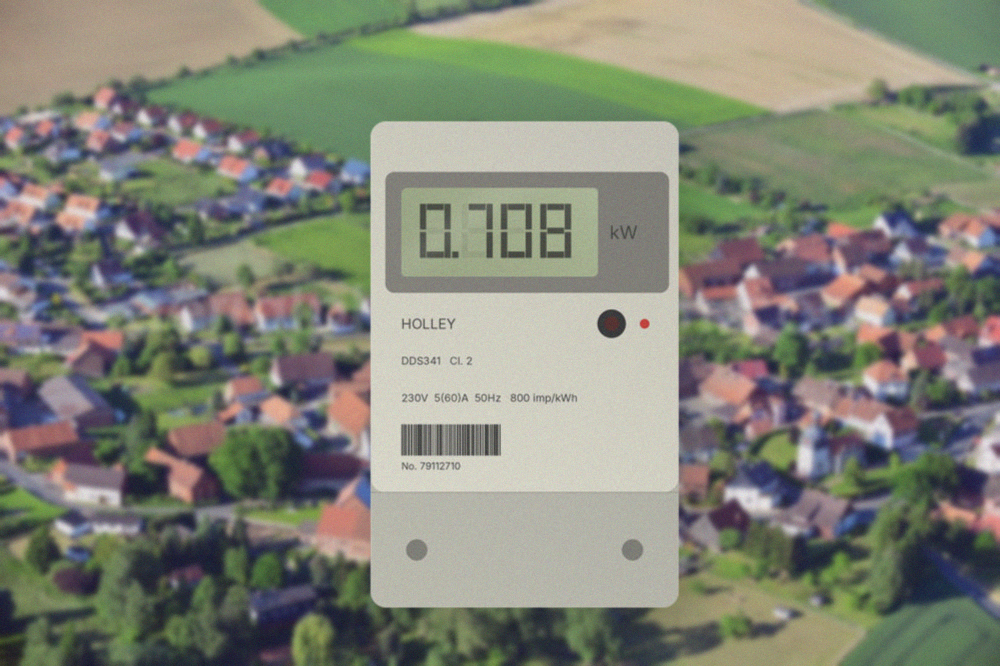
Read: {"value": 0.708, "unit": "kW"}
